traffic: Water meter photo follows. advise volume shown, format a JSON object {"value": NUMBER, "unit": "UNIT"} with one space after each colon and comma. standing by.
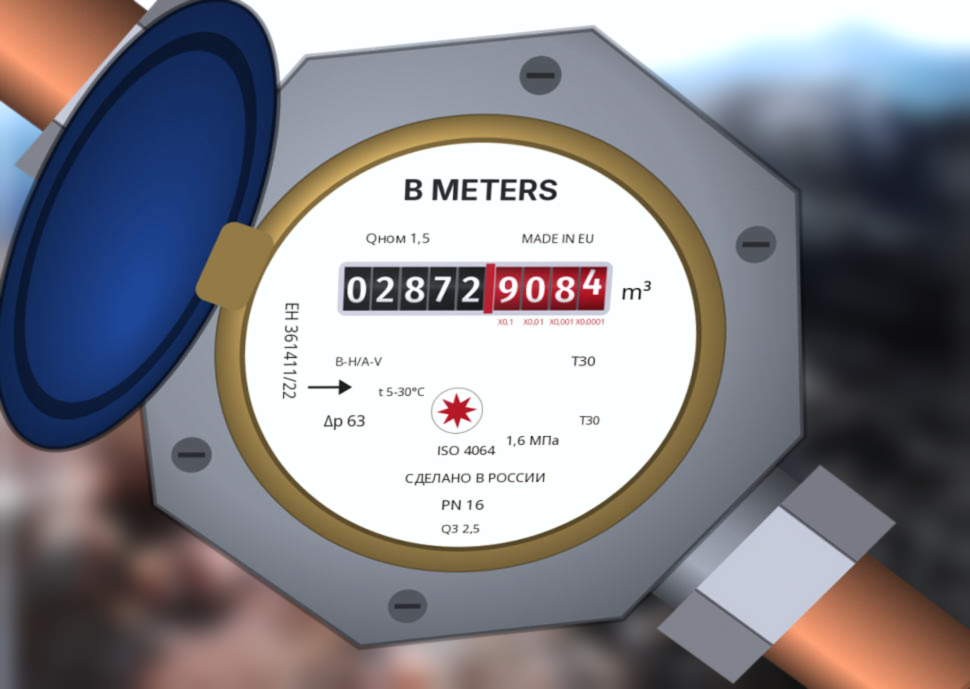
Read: {"value": 2872.9084, "unit": "m³"}
